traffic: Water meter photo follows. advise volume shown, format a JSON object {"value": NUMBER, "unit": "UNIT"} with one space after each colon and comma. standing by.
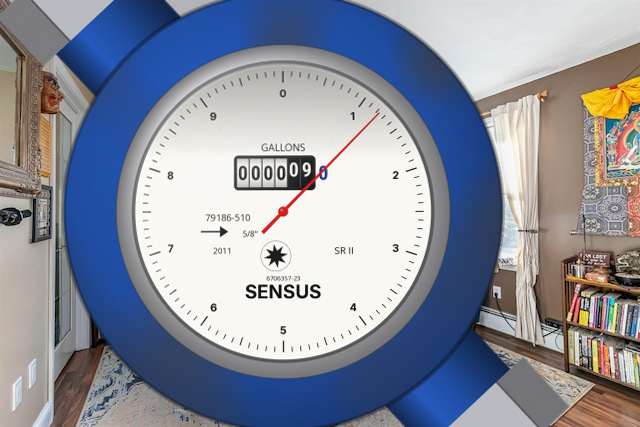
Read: {"value": 91.2, "unit": "gal"}
